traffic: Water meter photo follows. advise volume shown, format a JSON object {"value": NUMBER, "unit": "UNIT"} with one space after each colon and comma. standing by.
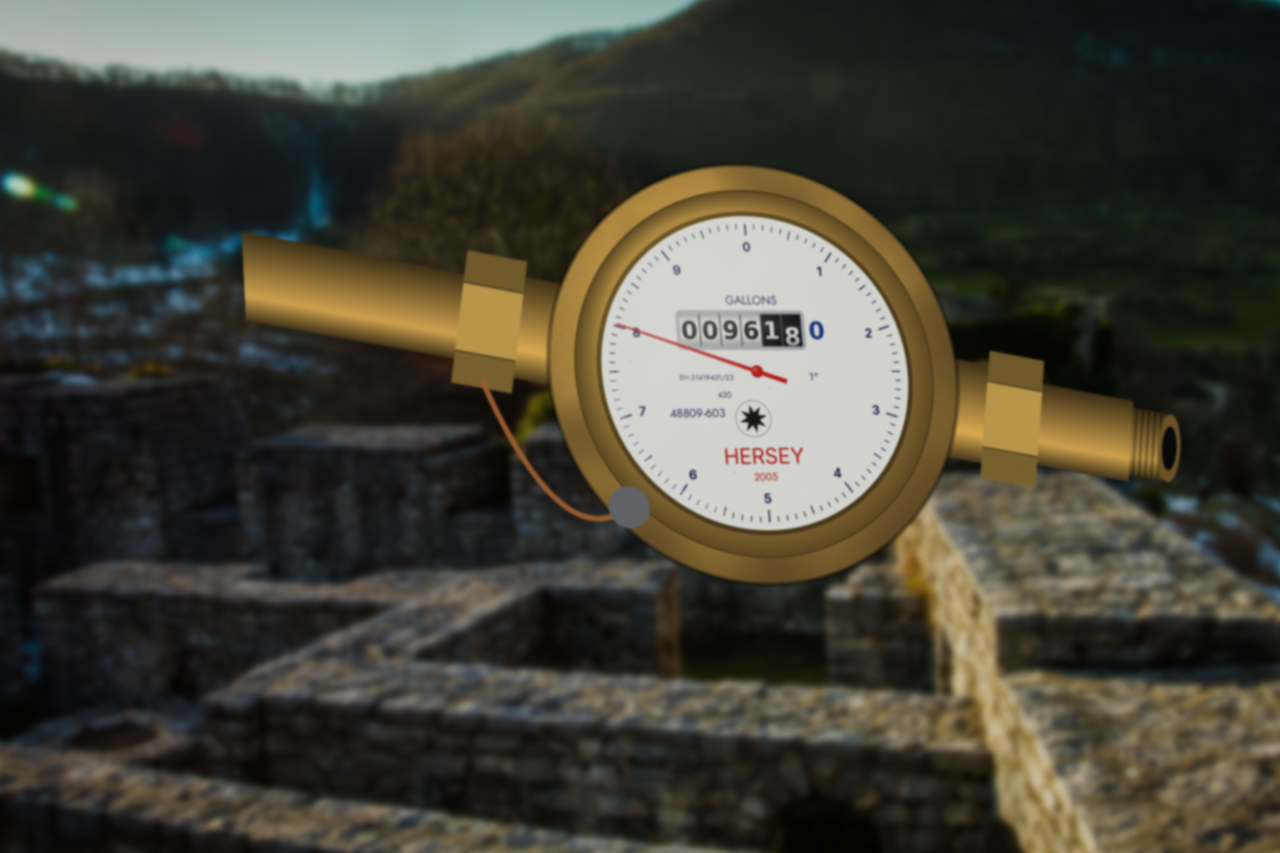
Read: {"value": 96178.0, "unit": "gal"}
